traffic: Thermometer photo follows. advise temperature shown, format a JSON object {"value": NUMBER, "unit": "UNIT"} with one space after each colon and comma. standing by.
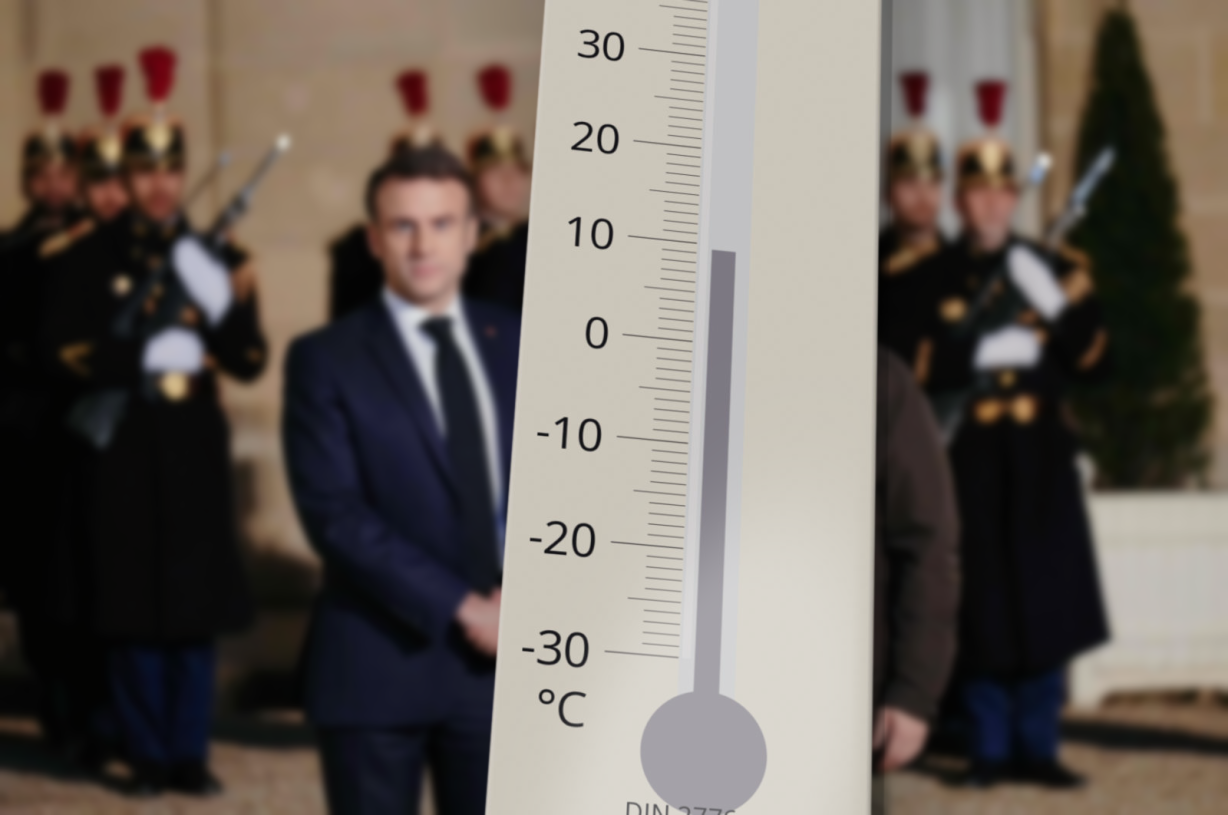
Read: {"value": 9.5, "unit": "°C"}
